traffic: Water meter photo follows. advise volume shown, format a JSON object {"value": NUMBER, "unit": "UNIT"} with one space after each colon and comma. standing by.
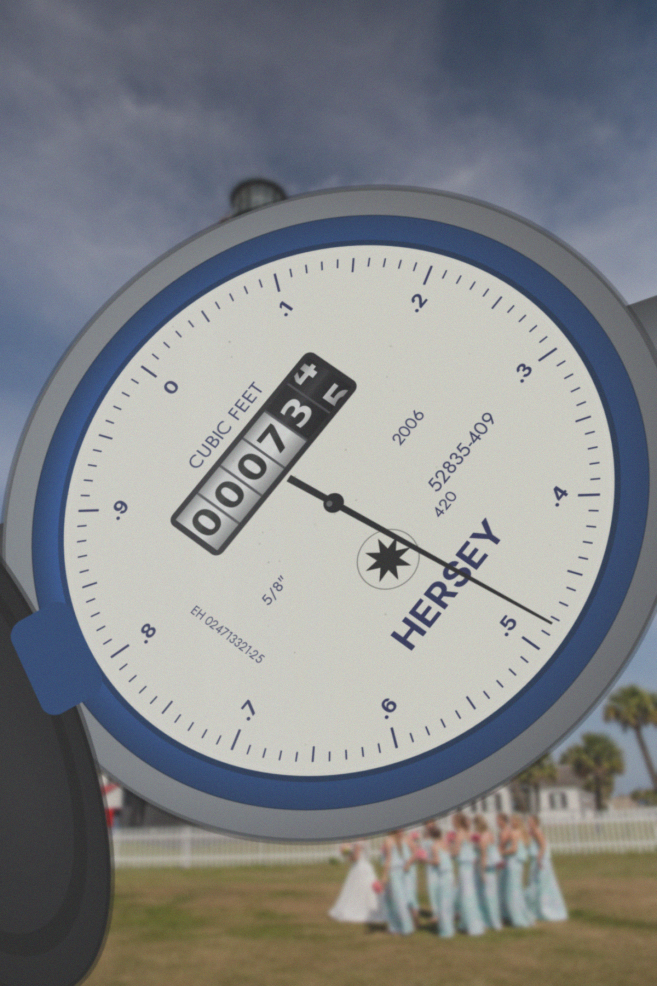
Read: {"value": 734.48, "unit": "ft³"}
